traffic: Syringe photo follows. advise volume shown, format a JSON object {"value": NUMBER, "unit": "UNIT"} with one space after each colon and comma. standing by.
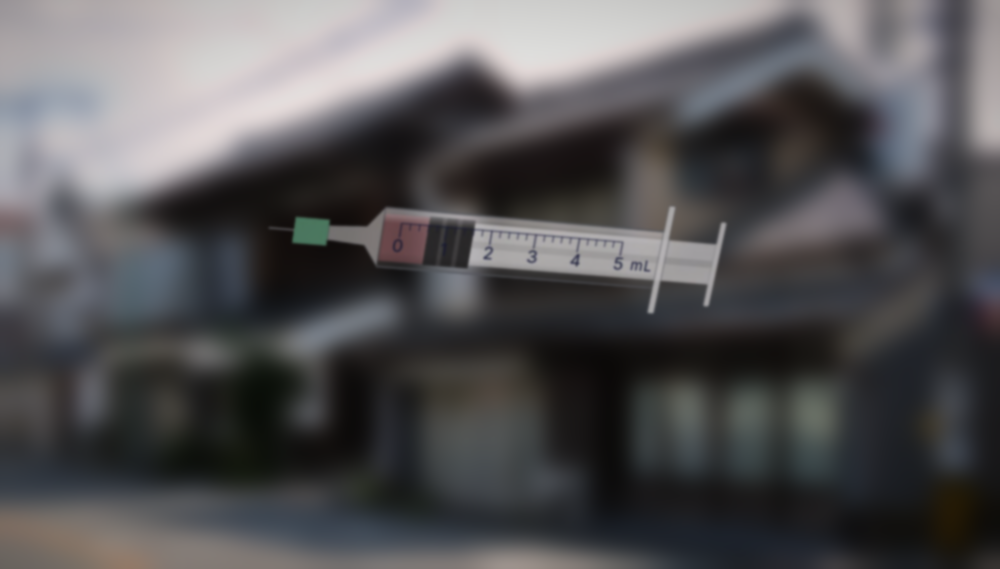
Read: {"value": 0.6, "unit": "mL"}
